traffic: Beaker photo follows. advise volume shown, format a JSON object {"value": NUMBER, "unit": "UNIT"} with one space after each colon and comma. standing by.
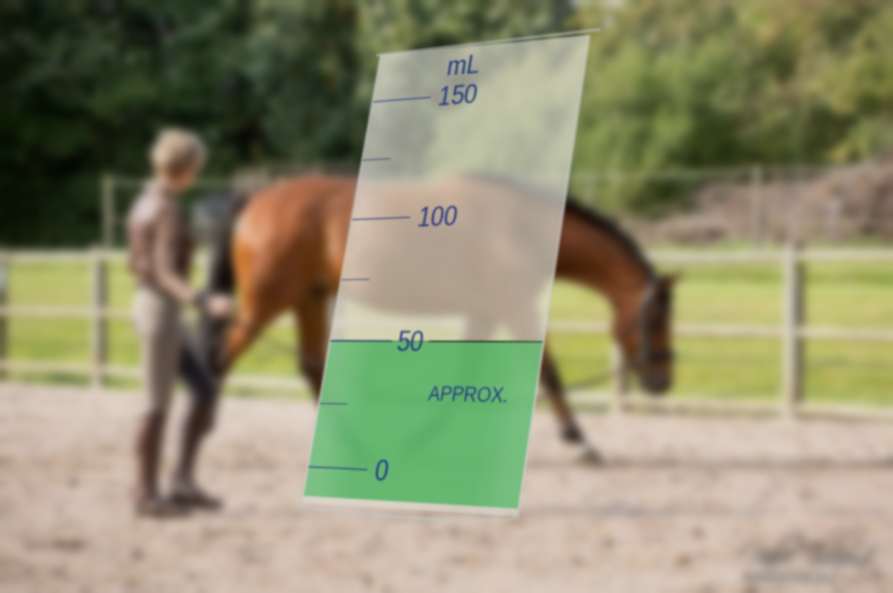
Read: {"value": 50, "unit": "mL"}
